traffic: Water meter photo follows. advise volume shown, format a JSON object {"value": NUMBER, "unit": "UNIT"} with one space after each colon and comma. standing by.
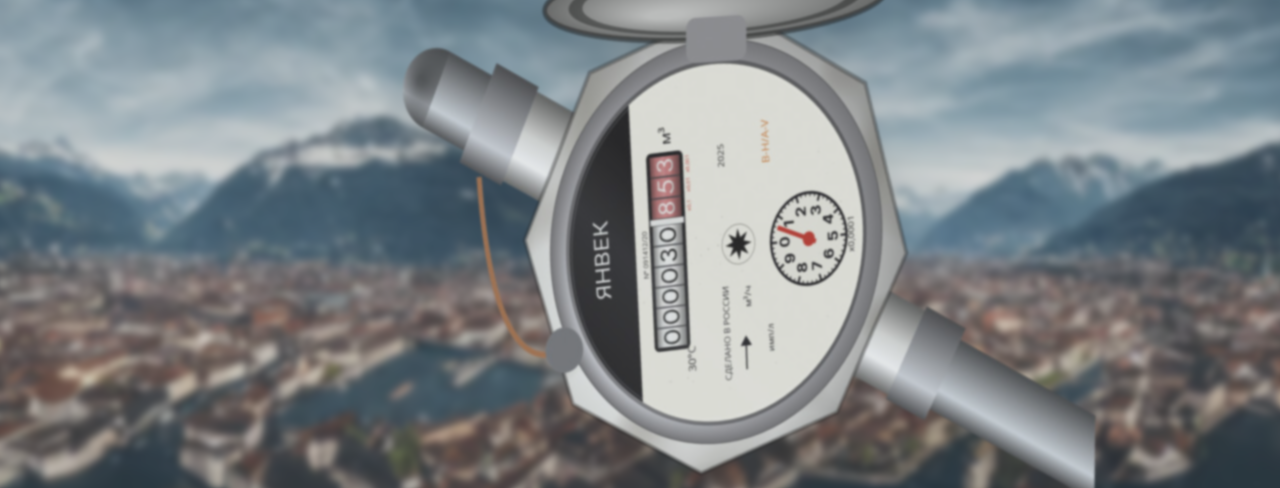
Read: {"value": 30.8530, "unit": "m³"}
